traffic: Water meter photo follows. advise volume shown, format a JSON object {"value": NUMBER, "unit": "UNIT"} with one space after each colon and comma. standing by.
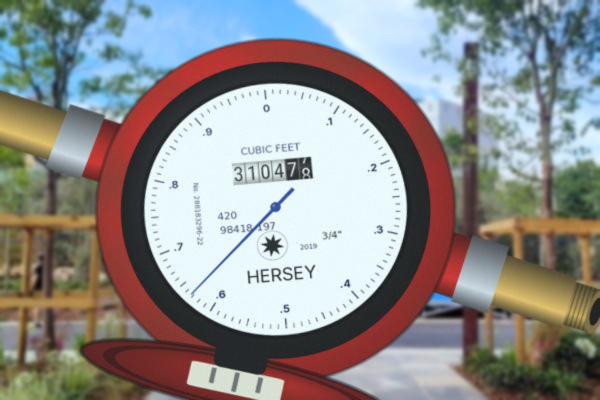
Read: {"value": 310477.63, "unit": "ft³"}
